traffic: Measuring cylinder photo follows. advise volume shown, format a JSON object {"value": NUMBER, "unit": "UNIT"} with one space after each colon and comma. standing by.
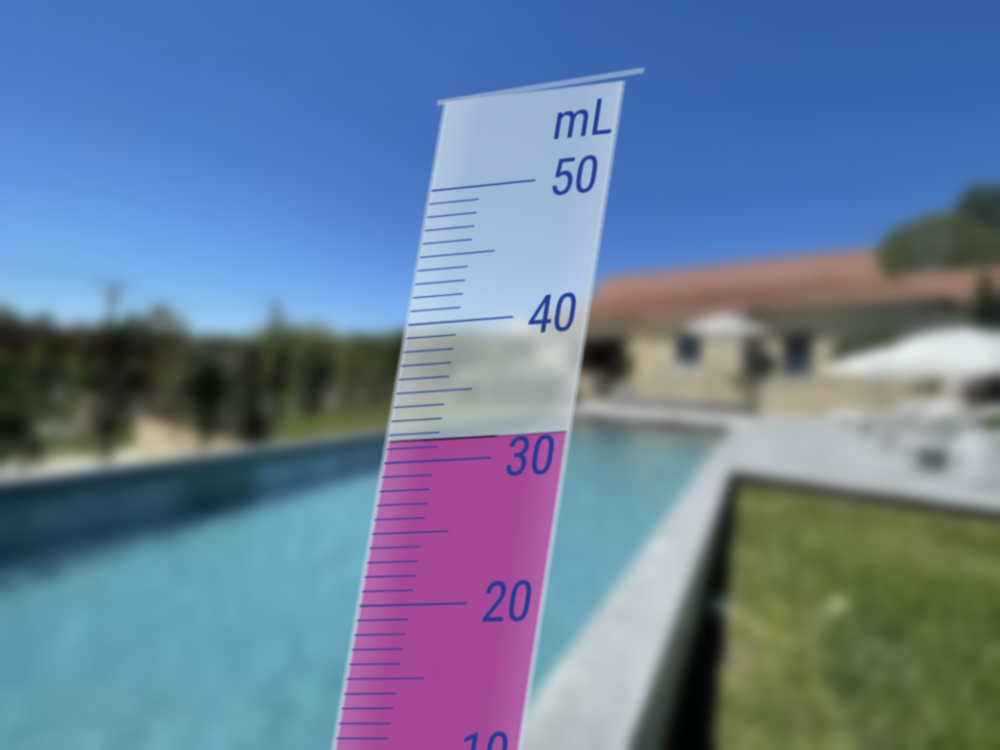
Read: {"value": 31.5, "unit": "mL"}
